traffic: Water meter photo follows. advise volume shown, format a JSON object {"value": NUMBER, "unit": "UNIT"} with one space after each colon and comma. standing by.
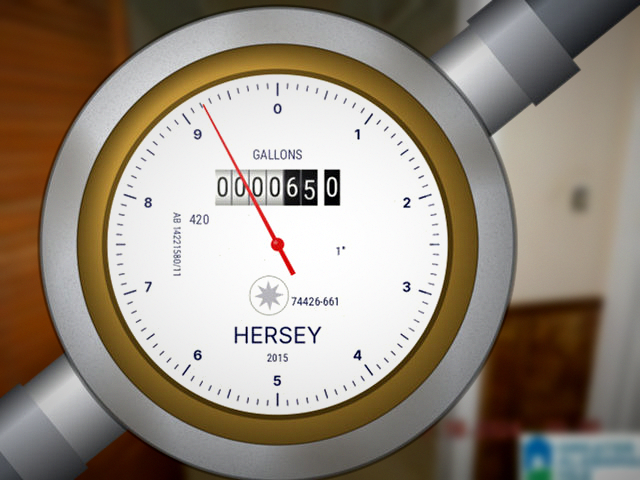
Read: {"value": 649.2, "unit": "gal"}
